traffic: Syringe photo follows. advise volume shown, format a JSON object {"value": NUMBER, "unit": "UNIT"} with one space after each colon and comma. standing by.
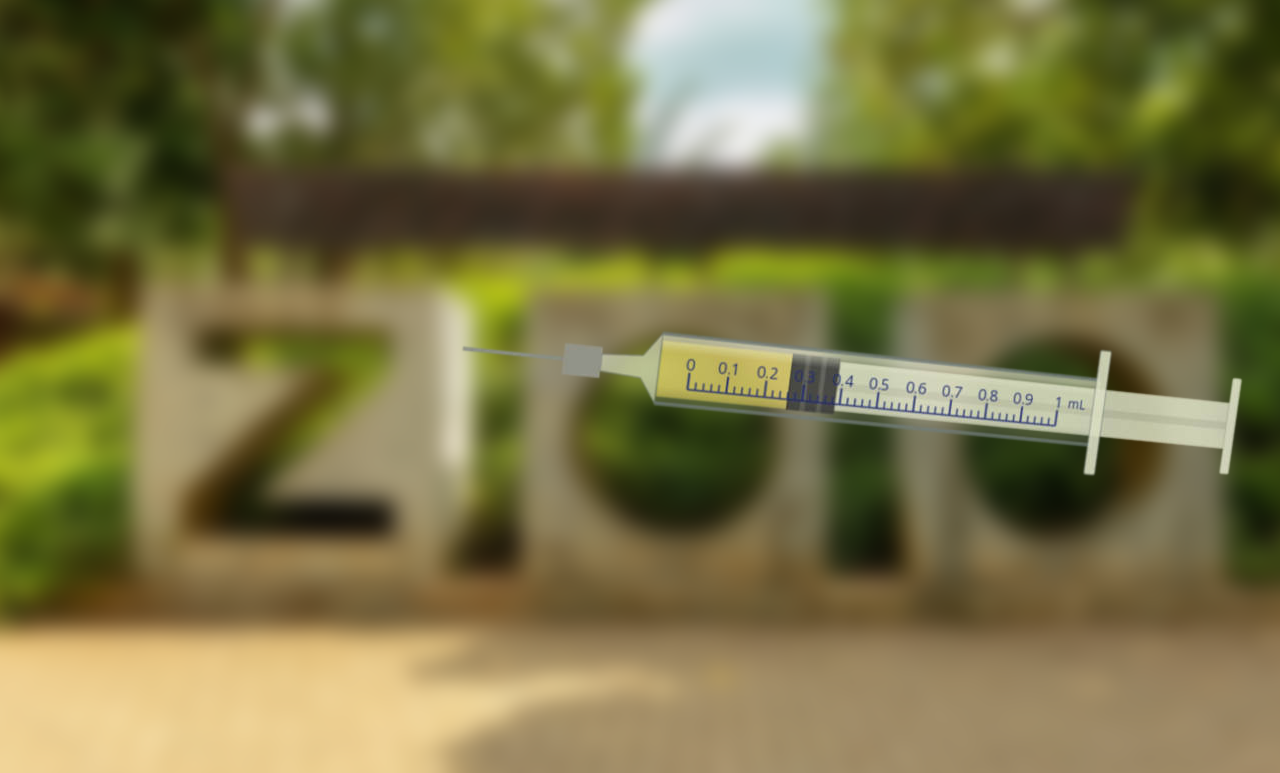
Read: {"value": 0.26, "unit": "mL"}
